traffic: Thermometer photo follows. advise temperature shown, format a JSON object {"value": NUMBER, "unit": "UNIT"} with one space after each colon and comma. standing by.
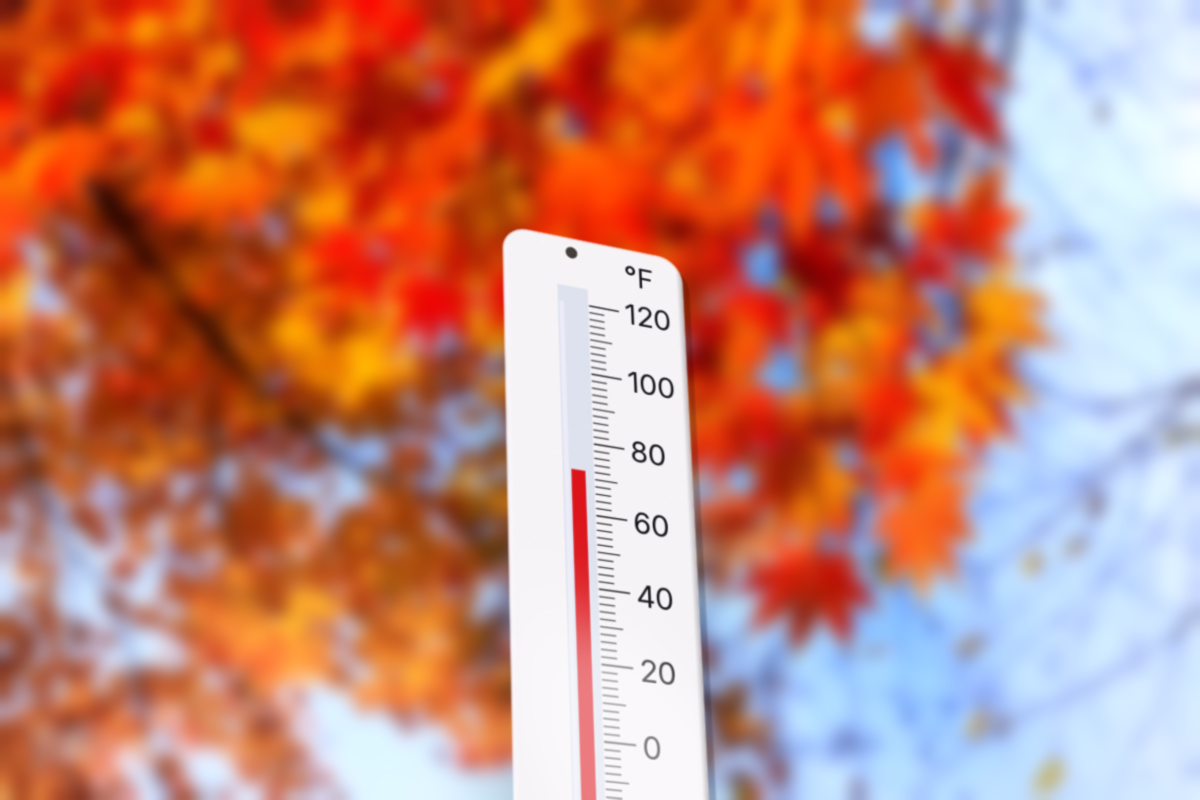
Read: {"value": 72, "unit": "°F"}
